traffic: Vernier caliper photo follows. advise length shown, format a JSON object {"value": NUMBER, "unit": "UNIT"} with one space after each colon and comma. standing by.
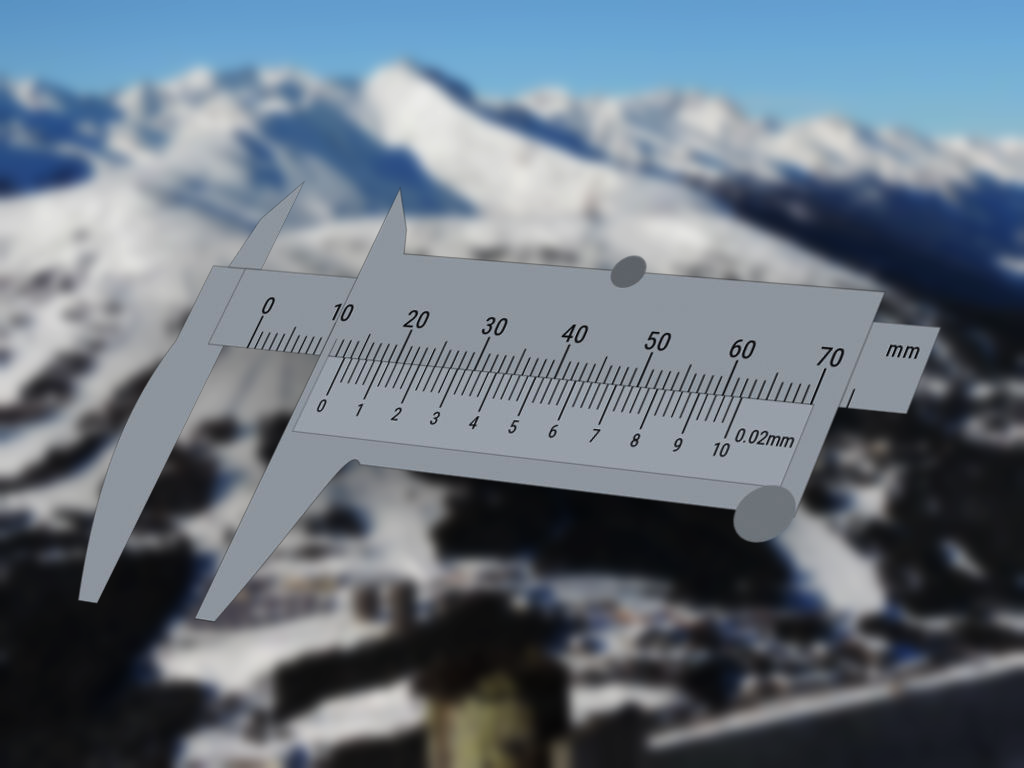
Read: {"value": 13.2, "unit": "mm"}
